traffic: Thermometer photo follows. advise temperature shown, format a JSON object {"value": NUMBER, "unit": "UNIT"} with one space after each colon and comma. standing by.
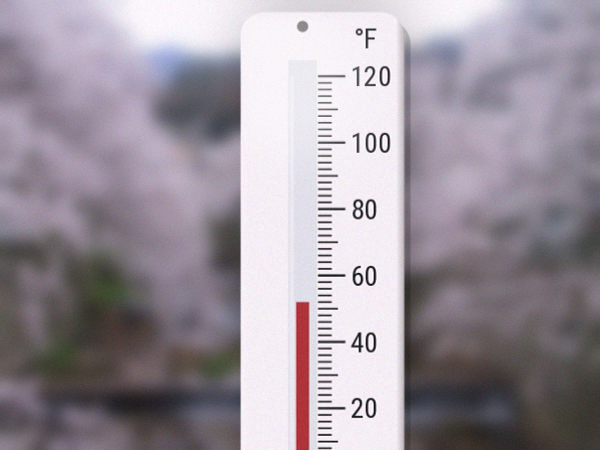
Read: {"value": 52, "unit": "°F"}
